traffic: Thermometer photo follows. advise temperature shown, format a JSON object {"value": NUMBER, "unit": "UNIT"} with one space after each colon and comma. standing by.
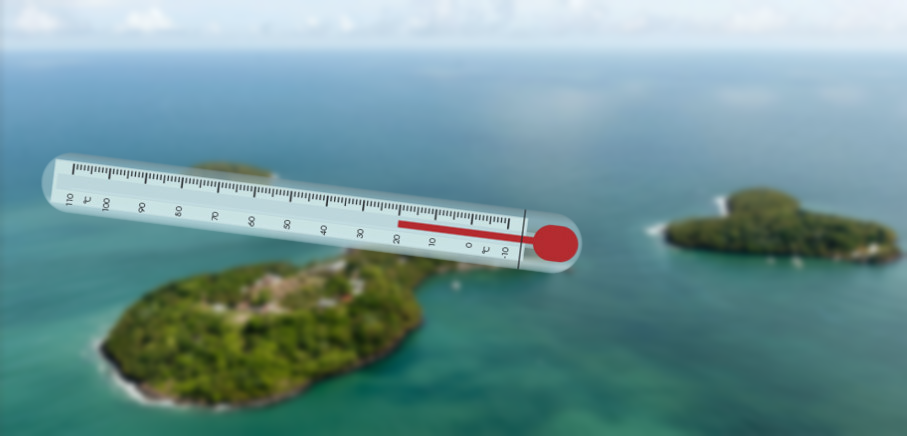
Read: {"value": 20, "unit": "°C"}
